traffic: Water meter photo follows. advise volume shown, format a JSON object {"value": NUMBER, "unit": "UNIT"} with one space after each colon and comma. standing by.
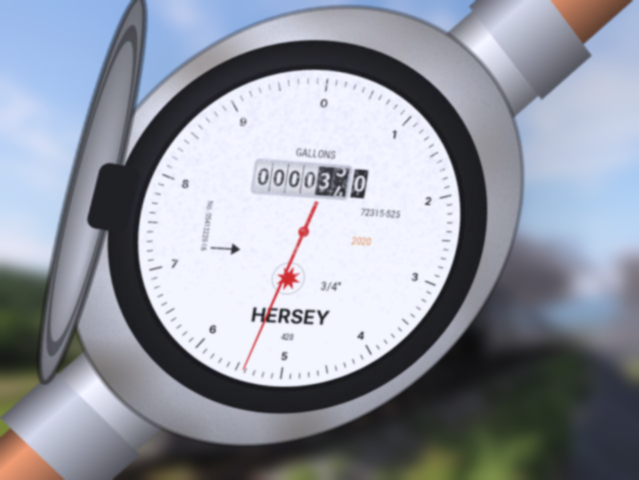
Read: {"value": 335.4, "unit": "gal"}
